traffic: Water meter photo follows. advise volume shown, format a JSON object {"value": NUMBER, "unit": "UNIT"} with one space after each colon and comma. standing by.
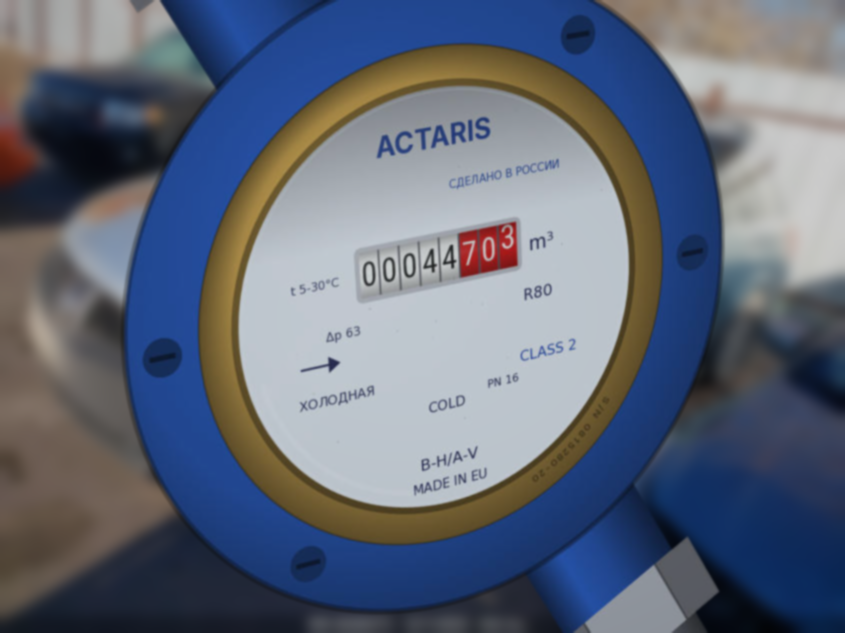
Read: {"value": 44.703, "unit": "m³"}
